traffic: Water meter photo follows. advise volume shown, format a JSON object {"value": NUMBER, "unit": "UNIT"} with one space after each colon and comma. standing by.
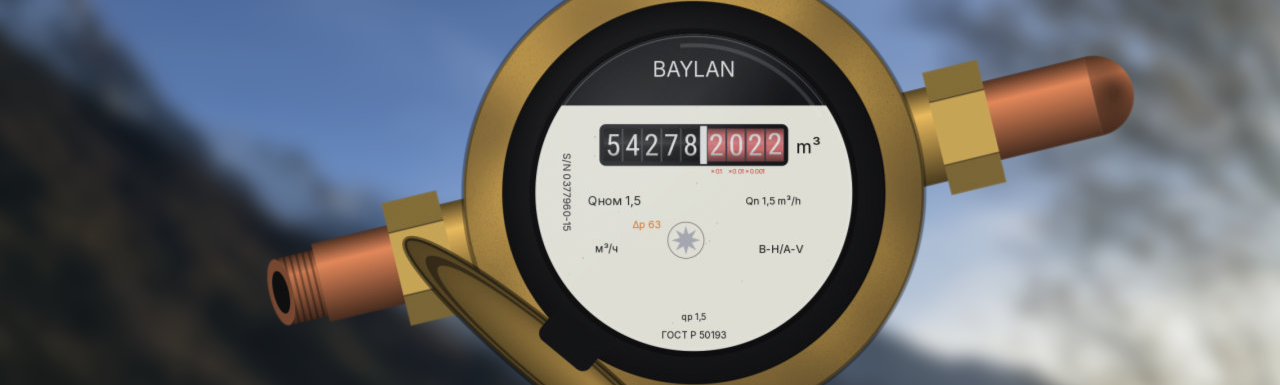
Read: {"value": 54278.2022, "unit": "m³"}
